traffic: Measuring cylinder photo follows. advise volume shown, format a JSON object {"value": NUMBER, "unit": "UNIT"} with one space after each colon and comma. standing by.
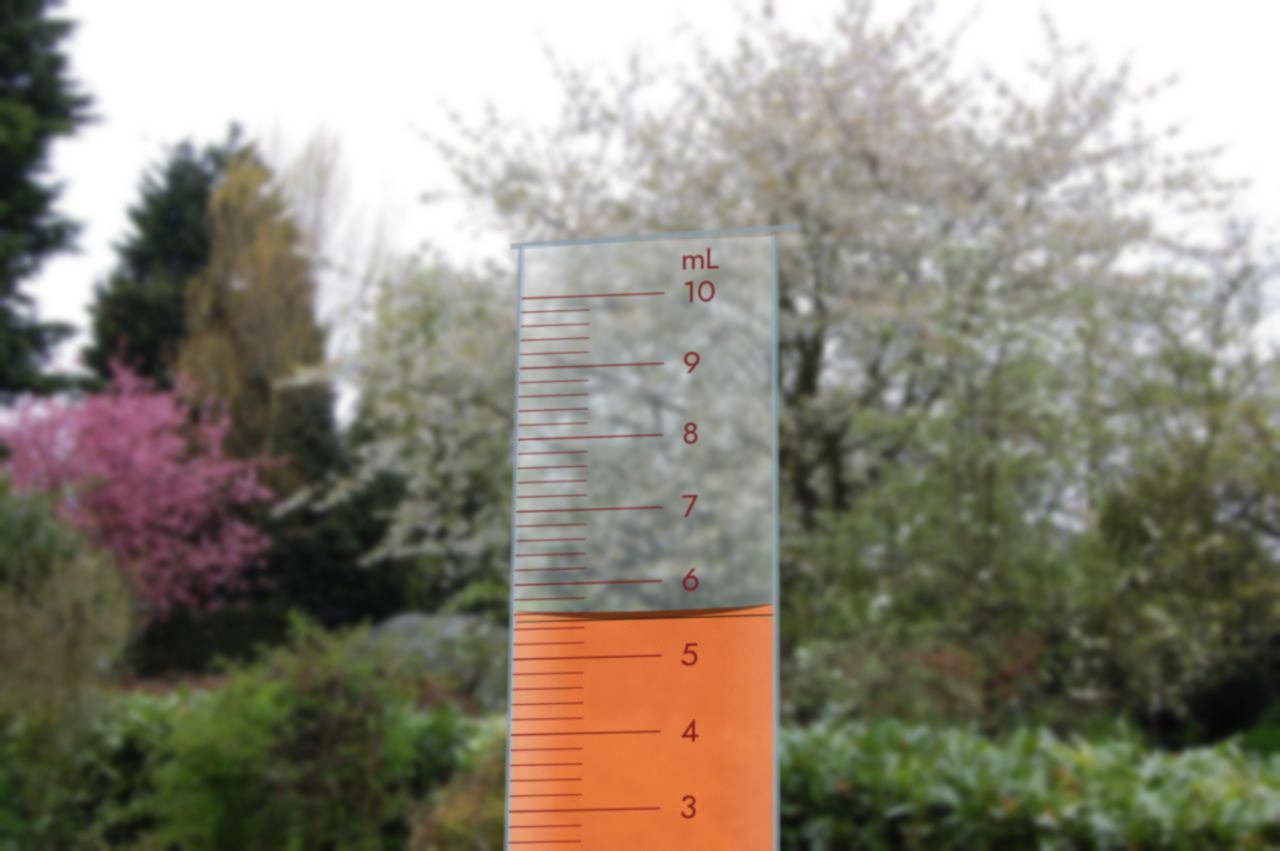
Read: {"value": 5.5, "unit": "mL"}
